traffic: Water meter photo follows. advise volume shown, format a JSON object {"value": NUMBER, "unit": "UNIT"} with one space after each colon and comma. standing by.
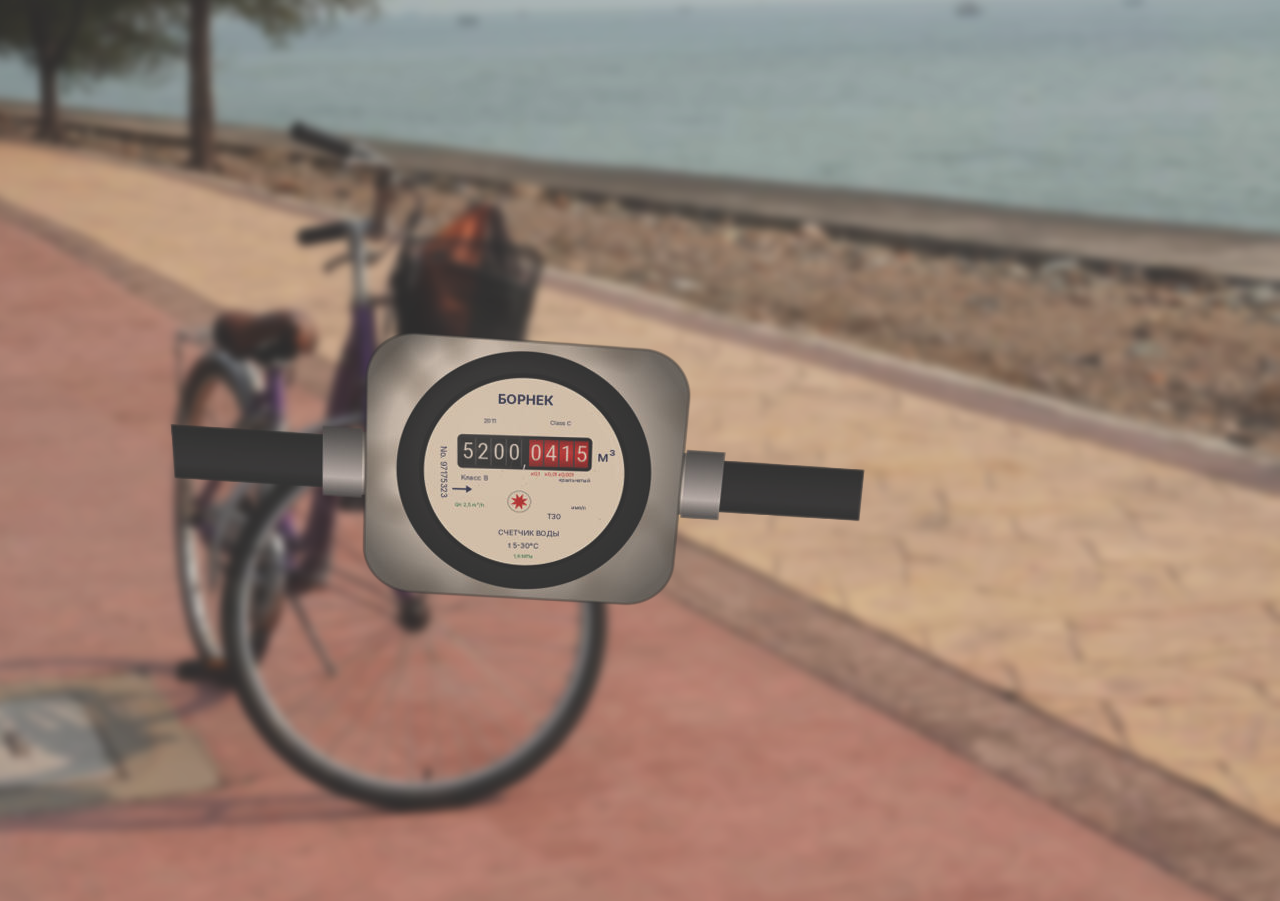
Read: {"value": 5200.0415, "unit": "m³"}
